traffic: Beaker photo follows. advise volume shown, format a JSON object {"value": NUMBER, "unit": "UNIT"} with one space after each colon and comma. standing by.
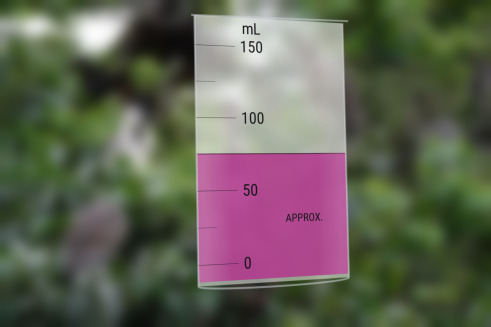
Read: {"value": 75, "unit": "mL"}
